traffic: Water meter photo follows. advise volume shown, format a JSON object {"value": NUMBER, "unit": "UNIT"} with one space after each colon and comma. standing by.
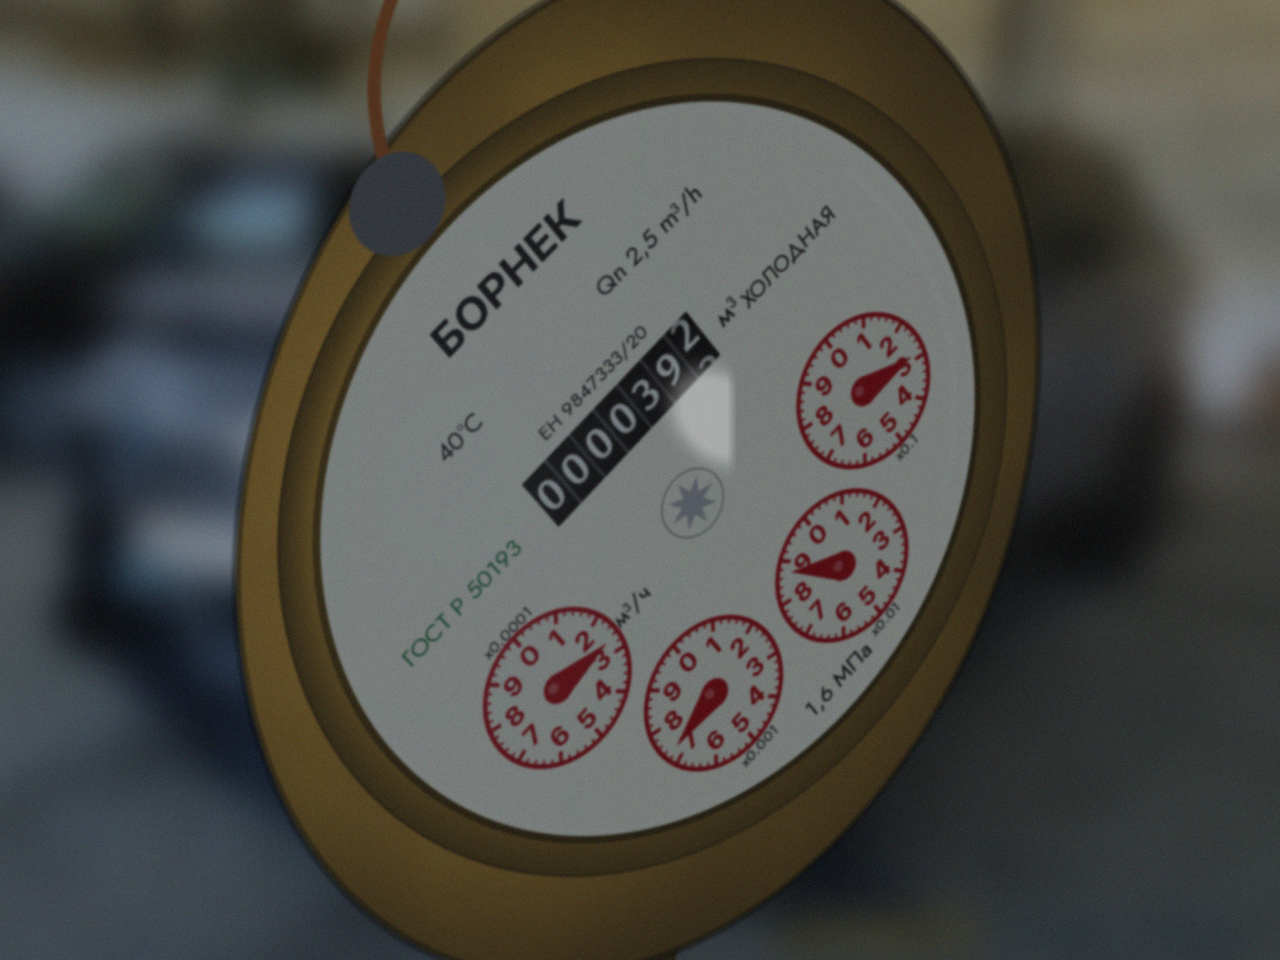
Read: {"value": 392.2872, "unit": "m³"}
